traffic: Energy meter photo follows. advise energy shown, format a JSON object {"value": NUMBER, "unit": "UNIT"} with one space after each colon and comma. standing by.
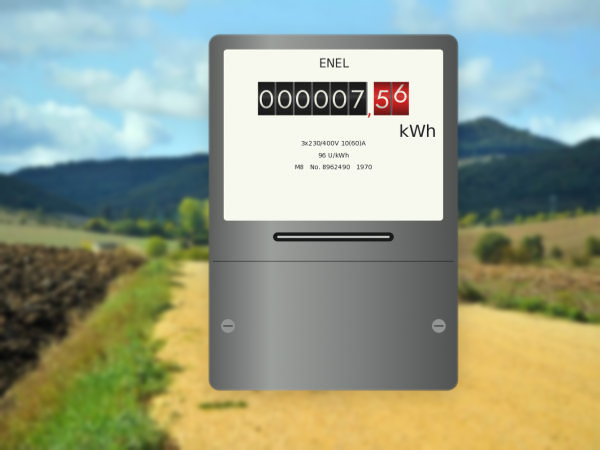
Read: {"value": 7.56, "unit": "kWh"}
